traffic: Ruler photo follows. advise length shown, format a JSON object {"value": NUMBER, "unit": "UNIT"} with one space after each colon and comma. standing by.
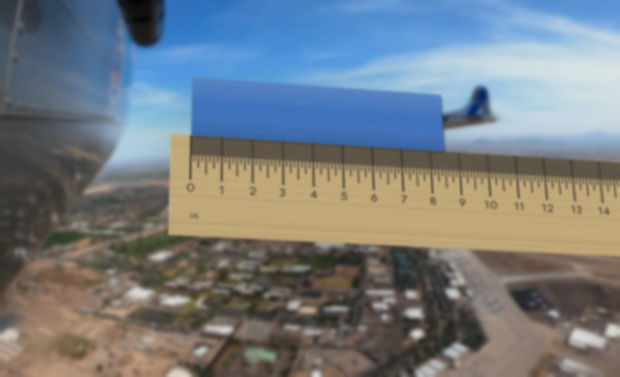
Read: {"value": 8.5, "unit": "in"}
